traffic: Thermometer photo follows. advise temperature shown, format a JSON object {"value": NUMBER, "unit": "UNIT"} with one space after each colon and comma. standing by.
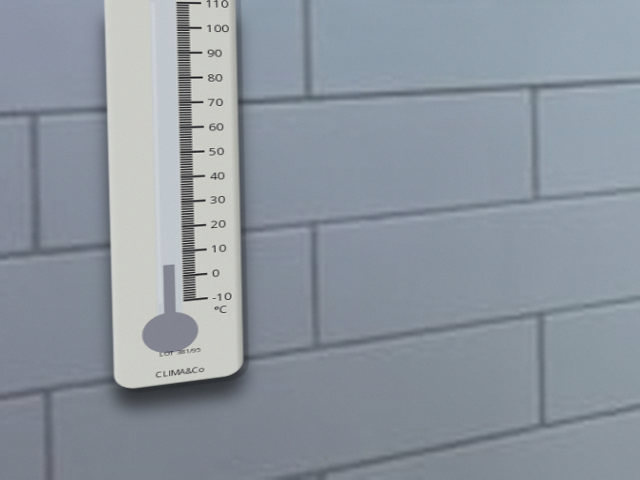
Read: {"value": 5, "unit": "°C"}
